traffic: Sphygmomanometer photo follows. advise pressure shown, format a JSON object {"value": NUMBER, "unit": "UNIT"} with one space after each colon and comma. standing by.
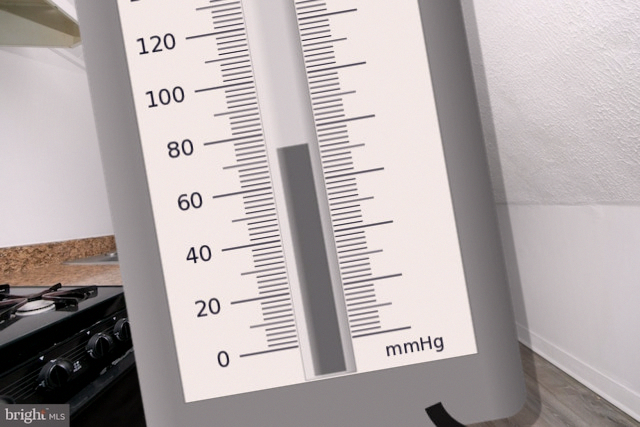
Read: {"value": 74, "unit": "mmHg"}
